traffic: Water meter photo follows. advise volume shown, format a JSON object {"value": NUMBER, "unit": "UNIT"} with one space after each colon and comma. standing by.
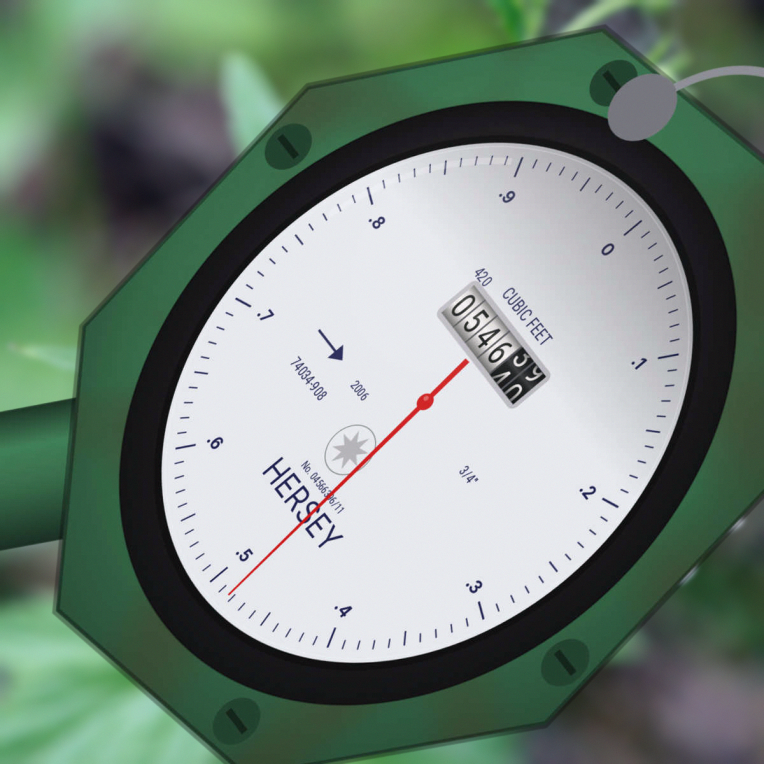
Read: {"value": 54639.48, "unit": "ft³"}
